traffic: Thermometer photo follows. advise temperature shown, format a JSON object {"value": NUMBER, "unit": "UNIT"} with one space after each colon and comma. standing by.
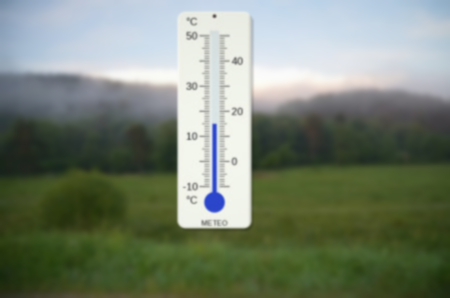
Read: {"value": 15, "unit": "°C"}
